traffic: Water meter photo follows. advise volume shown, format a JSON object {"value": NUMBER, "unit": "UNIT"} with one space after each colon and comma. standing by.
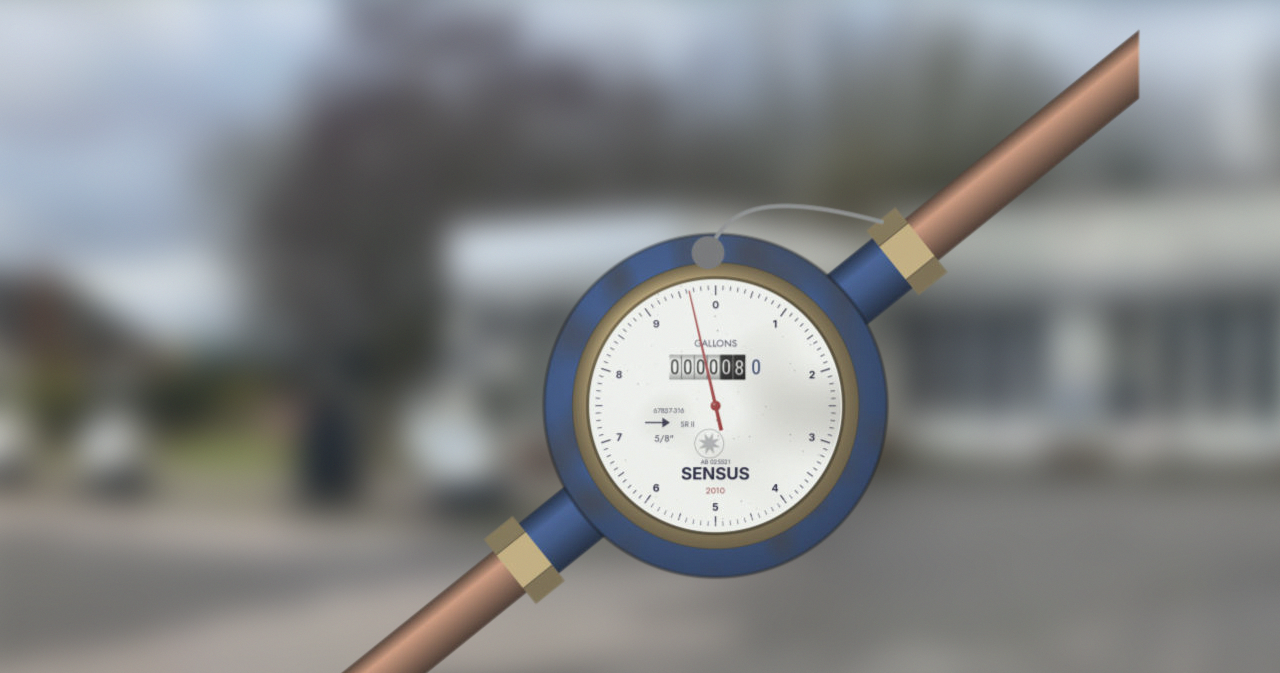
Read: {"value": 79.6, "unit": "gal"}
